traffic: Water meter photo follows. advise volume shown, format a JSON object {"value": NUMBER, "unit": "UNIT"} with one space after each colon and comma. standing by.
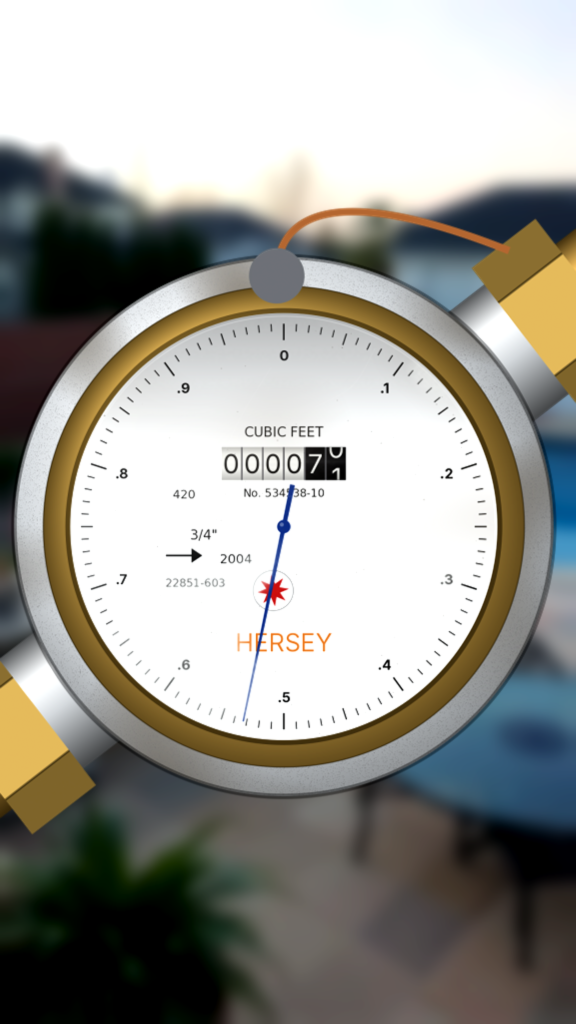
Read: {"value": 70.53, "unit": "ft³"}
